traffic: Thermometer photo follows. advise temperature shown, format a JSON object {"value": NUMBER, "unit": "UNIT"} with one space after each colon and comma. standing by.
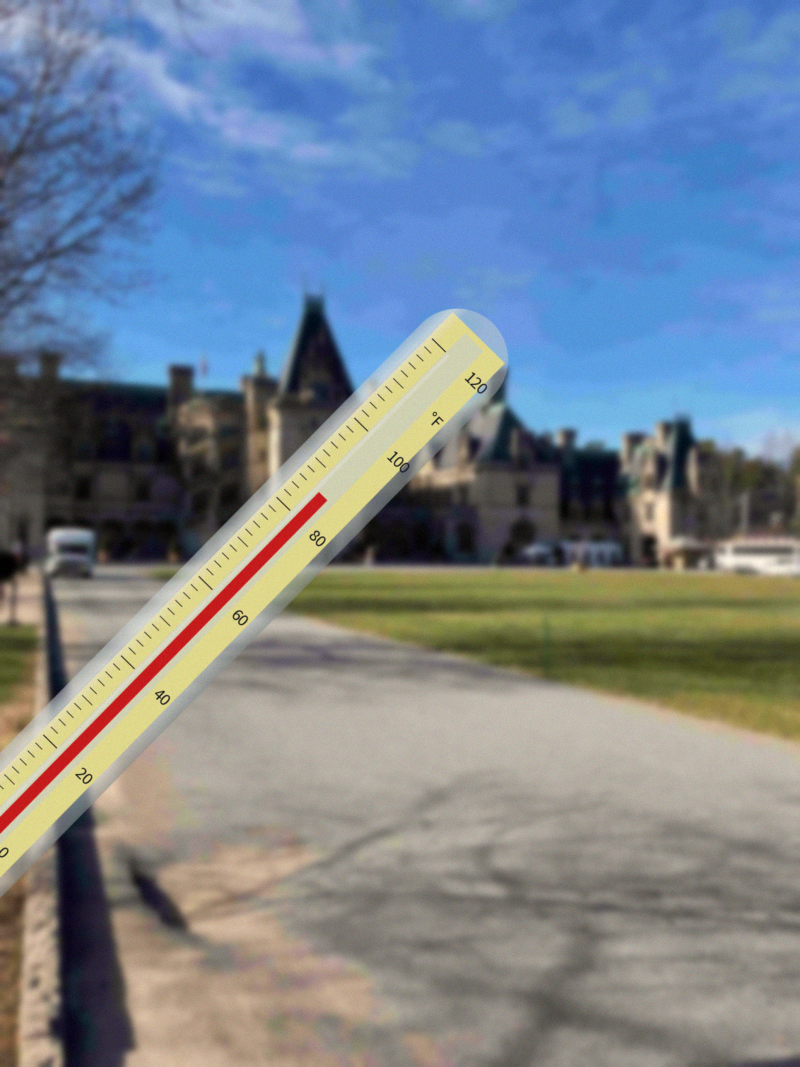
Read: {"value": 86, "unit": "°F"}
